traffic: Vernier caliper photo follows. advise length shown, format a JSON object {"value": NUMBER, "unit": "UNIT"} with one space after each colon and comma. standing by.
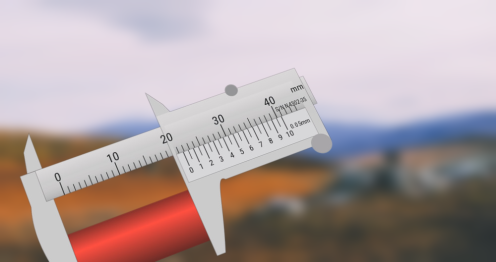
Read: {"value": 21.8, "unit": "mm"}
